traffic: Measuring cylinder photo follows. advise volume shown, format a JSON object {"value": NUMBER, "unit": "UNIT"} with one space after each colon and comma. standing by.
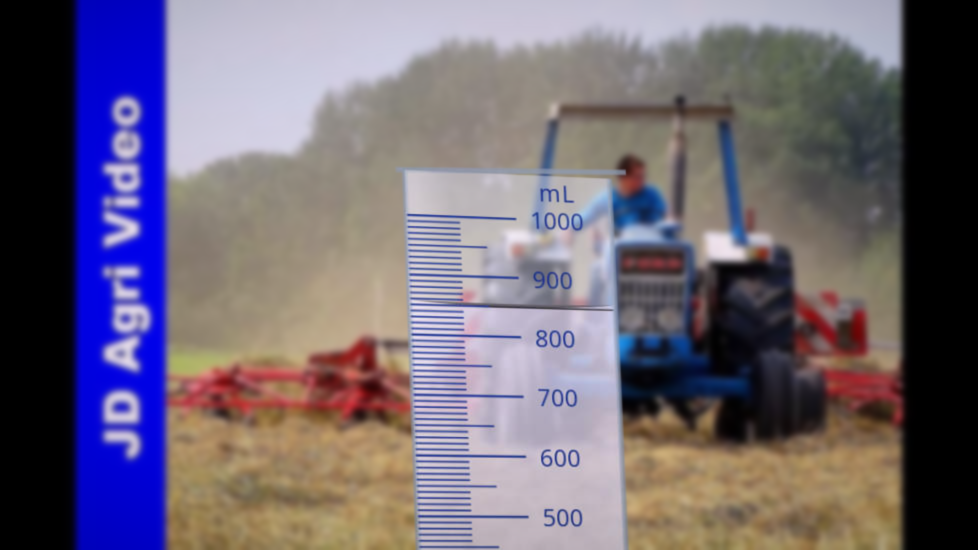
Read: {"value": 850, "unit": "mL"}
